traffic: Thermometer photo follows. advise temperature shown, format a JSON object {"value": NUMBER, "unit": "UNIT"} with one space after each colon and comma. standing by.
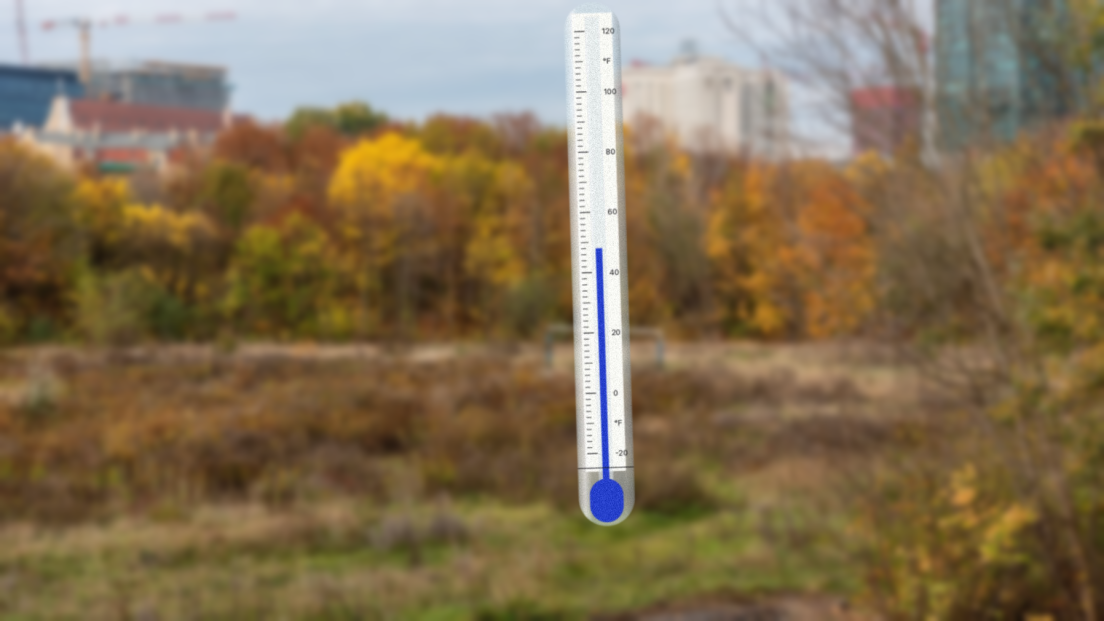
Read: {"value": 48, "unit": "°F"}
